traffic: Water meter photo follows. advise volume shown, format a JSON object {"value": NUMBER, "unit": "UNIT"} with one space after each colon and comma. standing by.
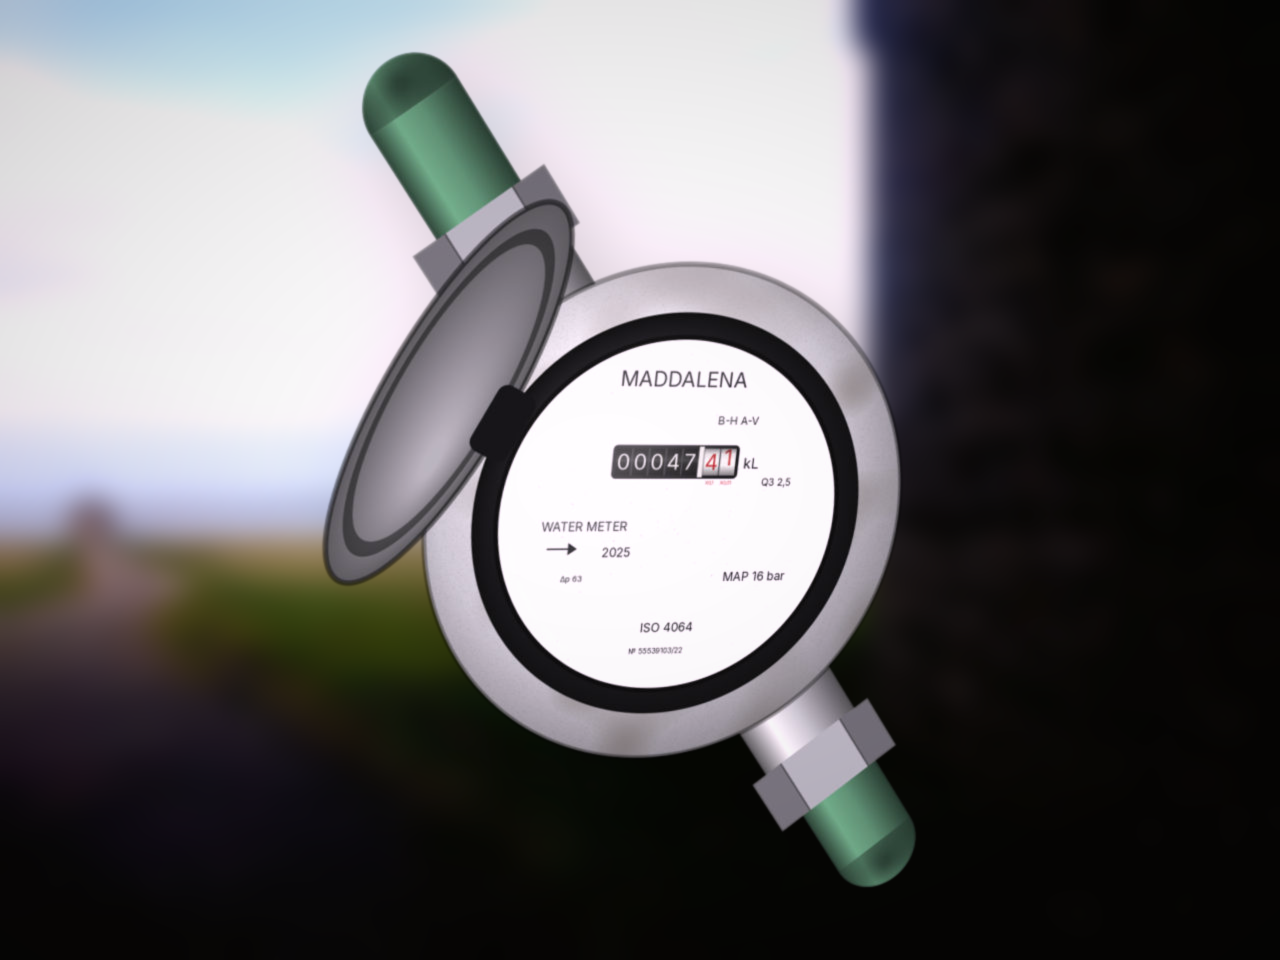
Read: {"value": 47.41, "unit": "kL"}
